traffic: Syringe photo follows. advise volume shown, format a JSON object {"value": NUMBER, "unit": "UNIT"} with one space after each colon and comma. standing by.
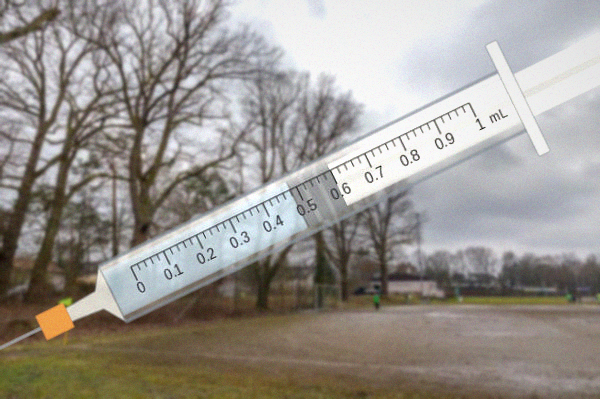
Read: {"value": 0.48, "unit": "mL"}
